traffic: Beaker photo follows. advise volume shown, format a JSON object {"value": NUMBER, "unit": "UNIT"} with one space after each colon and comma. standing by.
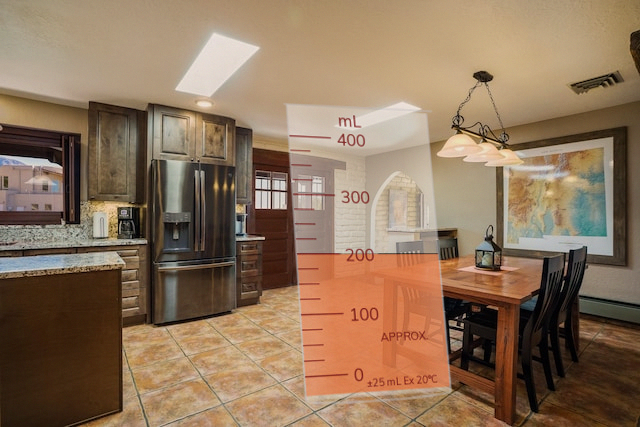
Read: {"value": 200, "unit": "mL"}
